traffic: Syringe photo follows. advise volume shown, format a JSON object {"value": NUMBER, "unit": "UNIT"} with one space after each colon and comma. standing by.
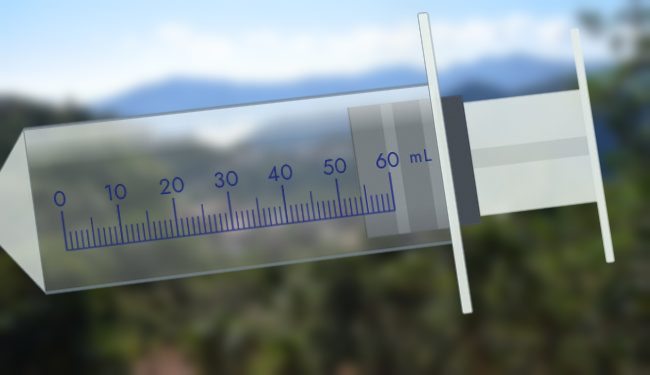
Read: {"value": 54, "unit": "mL"}
